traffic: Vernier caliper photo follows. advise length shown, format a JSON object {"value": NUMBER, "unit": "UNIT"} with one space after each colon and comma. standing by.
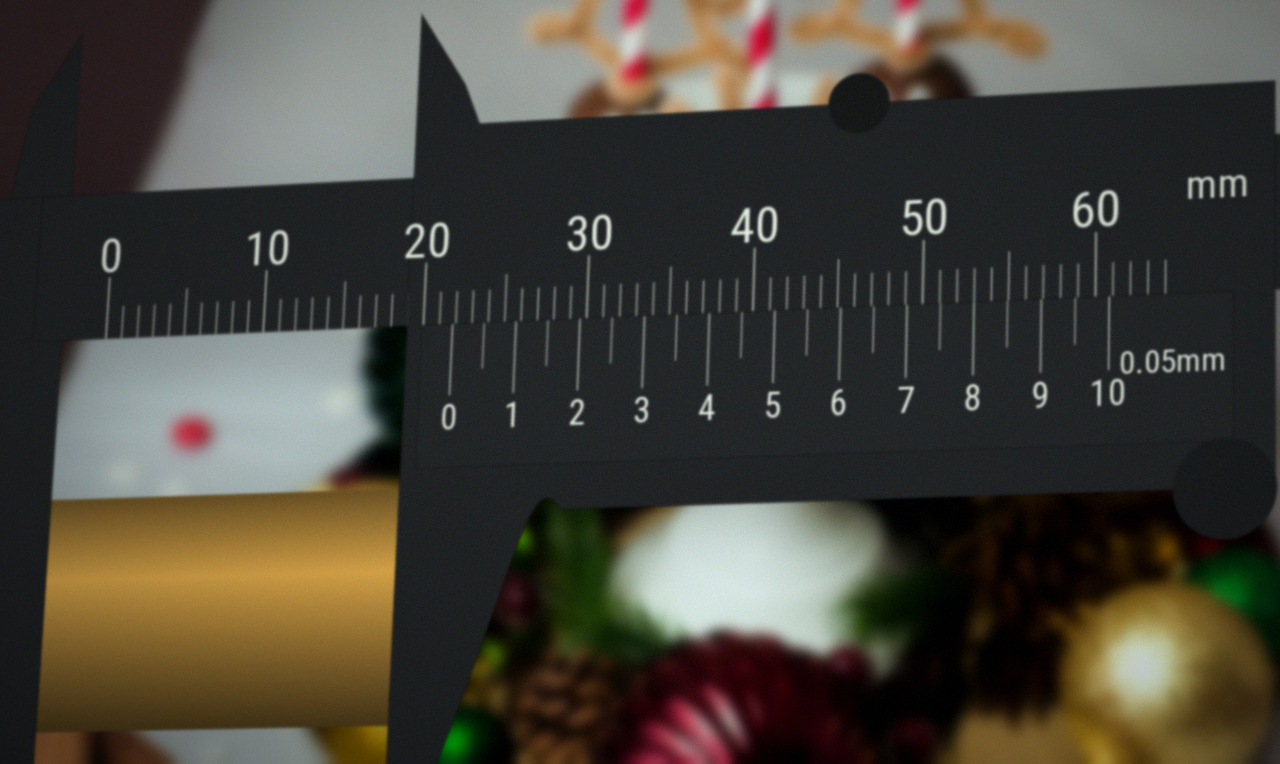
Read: {"value": 21.8, "unit": "mm"}
